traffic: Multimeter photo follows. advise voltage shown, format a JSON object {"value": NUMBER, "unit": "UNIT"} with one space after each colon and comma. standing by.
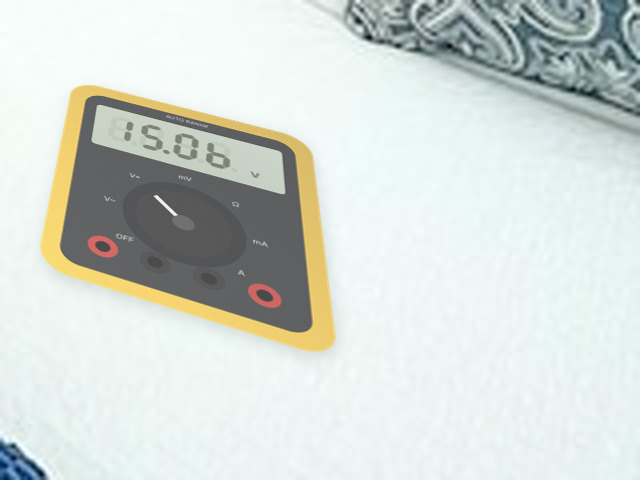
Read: {"value": 15.06, "unit": "V"}
